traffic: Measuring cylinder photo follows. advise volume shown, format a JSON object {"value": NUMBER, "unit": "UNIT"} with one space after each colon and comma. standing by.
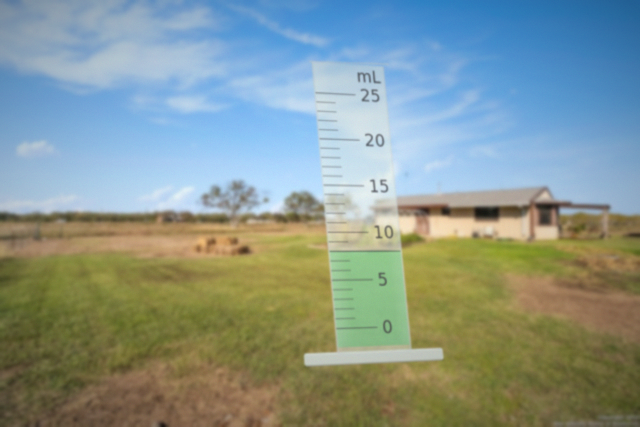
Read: {"value": 8, "unit": "mL"}
